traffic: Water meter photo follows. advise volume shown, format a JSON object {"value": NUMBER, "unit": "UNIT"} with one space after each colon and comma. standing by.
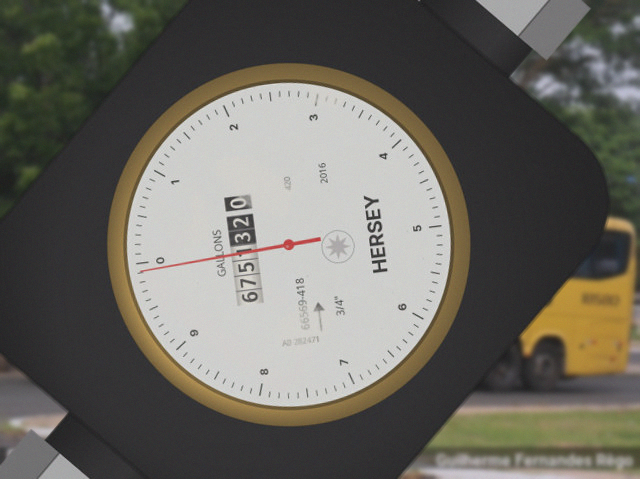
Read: {"value": 6751319.9, "unit": "gal"}
